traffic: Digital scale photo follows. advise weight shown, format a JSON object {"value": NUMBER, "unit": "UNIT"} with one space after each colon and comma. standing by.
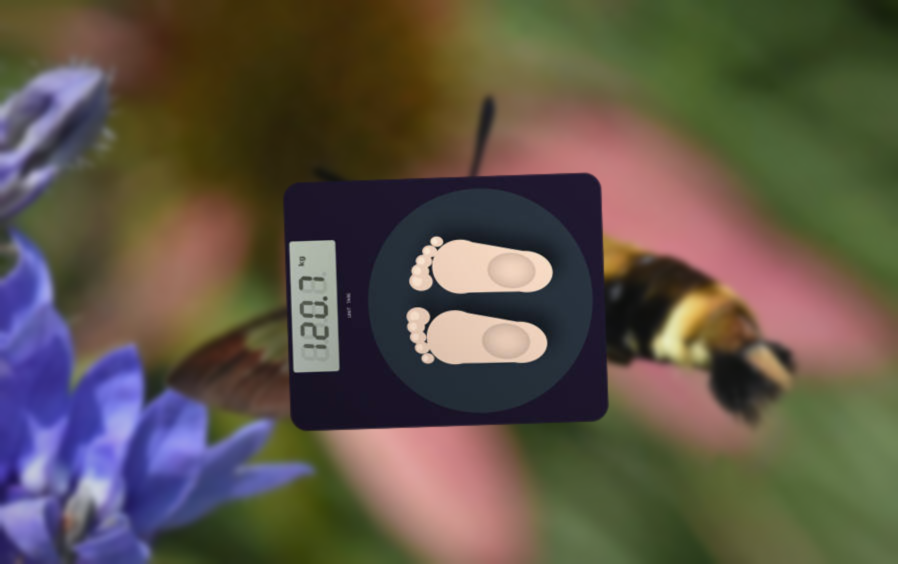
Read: {"value": 120.7, "unit": "kg"}
